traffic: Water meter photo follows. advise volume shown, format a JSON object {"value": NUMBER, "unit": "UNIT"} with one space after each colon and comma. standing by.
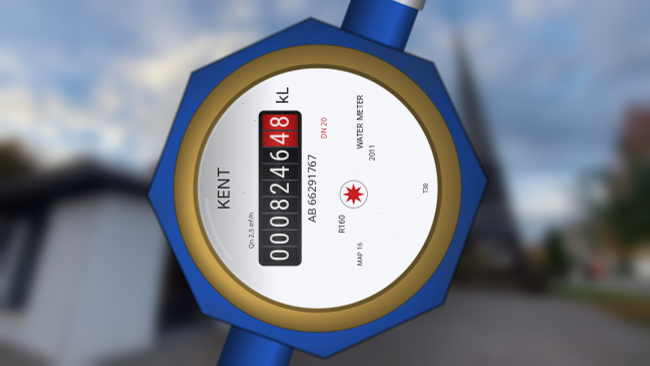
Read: {"value": 8246.48, "unit": "kL"}
